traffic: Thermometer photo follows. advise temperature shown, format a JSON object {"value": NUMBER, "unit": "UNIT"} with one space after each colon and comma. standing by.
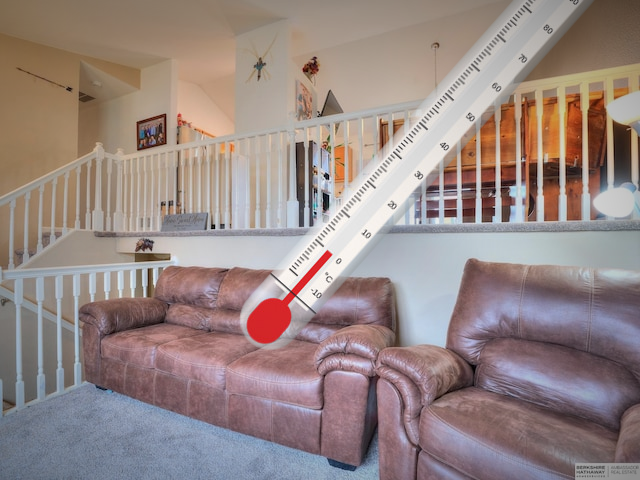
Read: {"value": 0, "unit": "°C"}
